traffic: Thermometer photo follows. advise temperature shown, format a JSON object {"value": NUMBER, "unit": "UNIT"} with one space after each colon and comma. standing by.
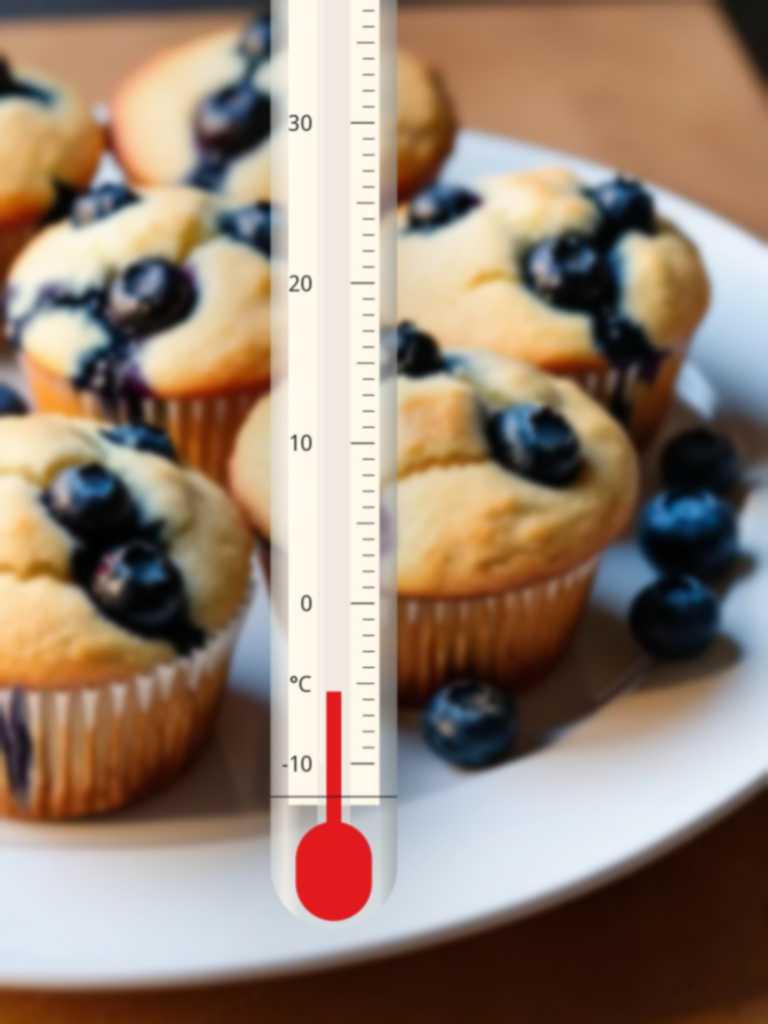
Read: {"value": -5.5, "unit": "°C"}
